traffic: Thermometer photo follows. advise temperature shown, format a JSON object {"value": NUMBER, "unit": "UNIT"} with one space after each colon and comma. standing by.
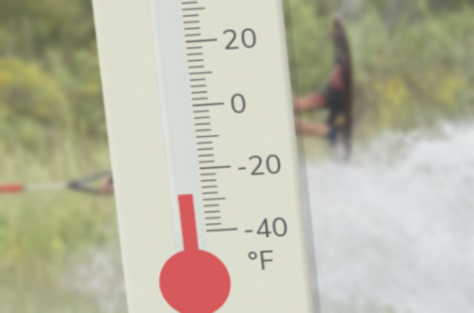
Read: {"value": -28, "unit": "°F"}
